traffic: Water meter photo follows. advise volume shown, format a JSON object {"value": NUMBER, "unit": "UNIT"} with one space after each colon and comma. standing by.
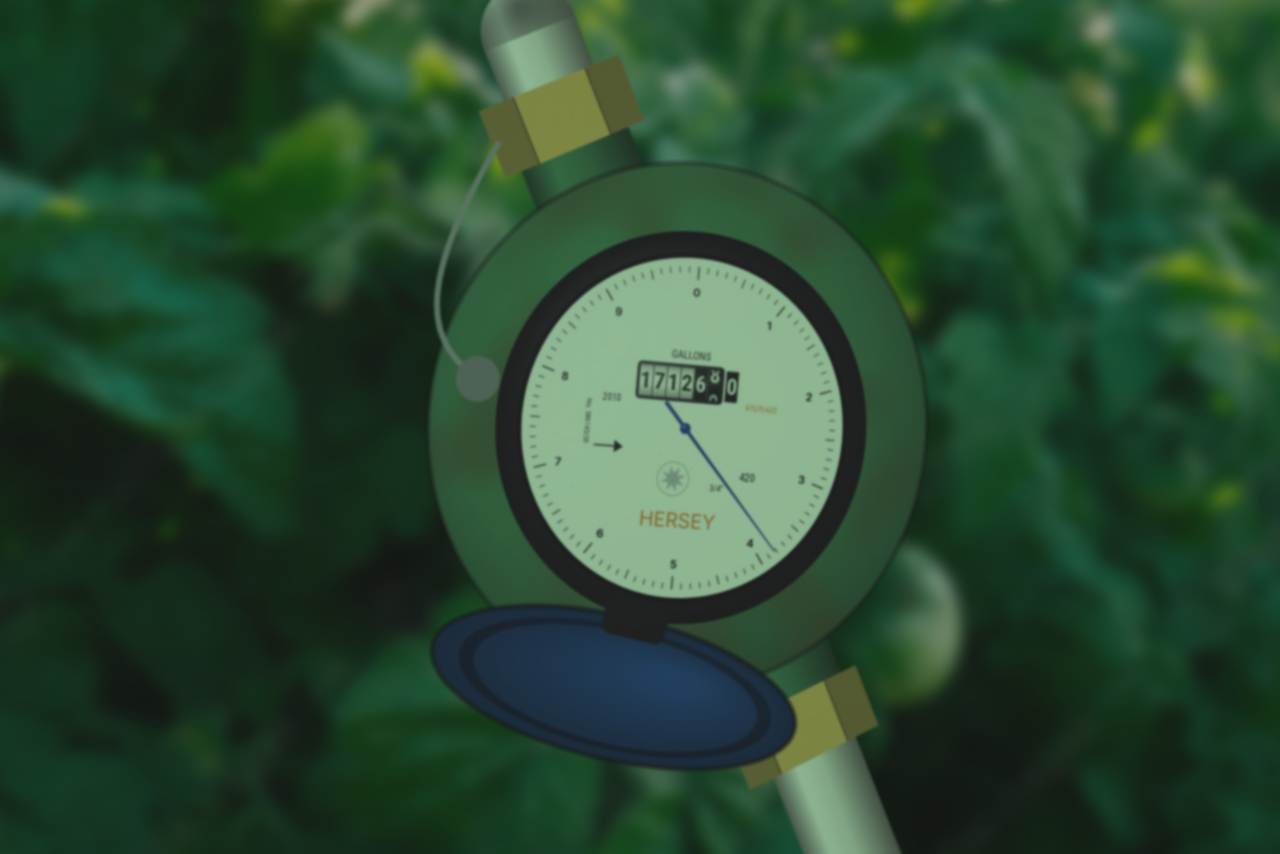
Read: {"value": 1712683.8, "unit": "gal"}
